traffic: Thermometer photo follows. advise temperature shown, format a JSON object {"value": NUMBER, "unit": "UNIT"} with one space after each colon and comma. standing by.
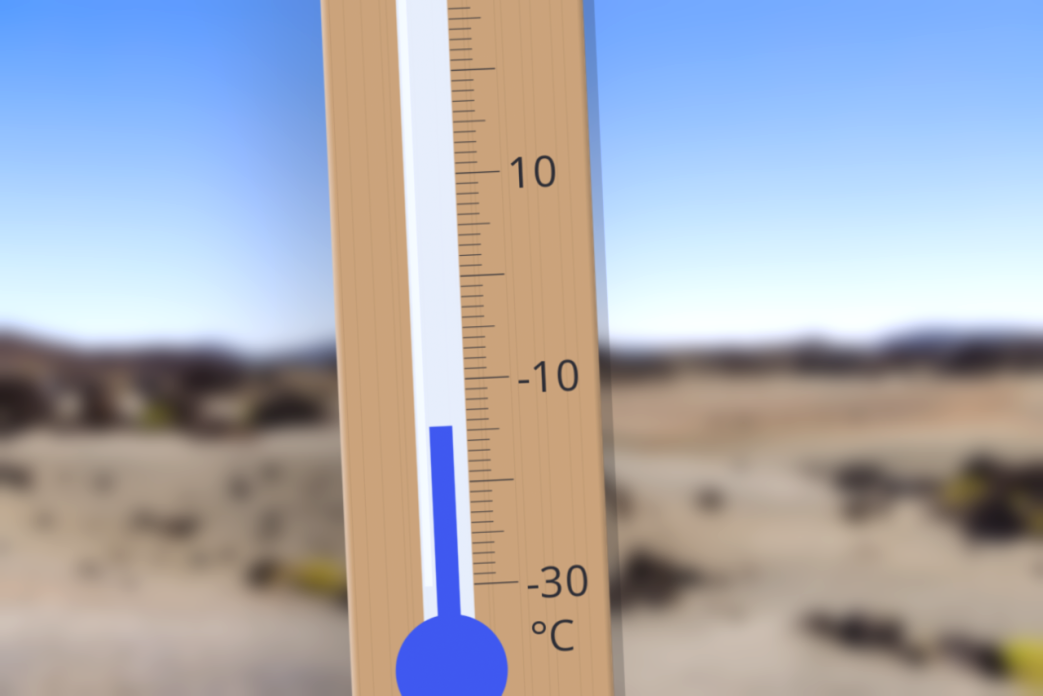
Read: {"value": -14.5, "unit": "°C"}
